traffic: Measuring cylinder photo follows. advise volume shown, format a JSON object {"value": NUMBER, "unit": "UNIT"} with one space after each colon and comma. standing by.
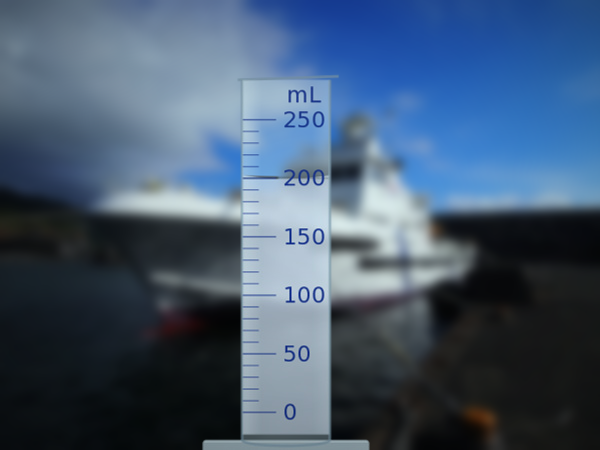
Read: {"value": 200, "unit": "mL"}
